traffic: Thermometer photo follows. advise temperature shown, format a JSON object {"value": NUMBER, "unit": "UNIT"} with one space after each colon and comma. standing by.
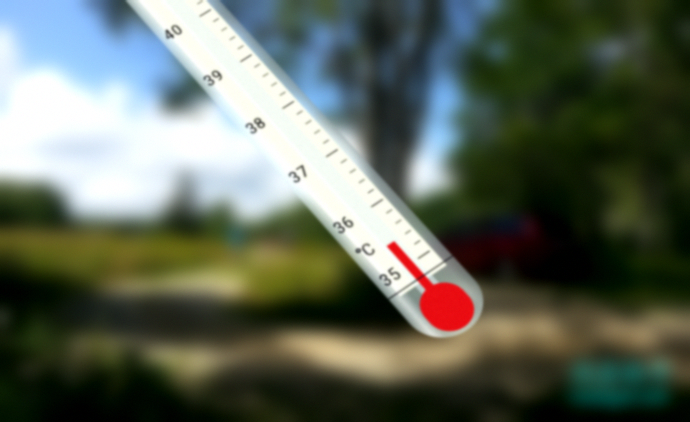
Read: {"value": 35.4, "unit": "°C"}
